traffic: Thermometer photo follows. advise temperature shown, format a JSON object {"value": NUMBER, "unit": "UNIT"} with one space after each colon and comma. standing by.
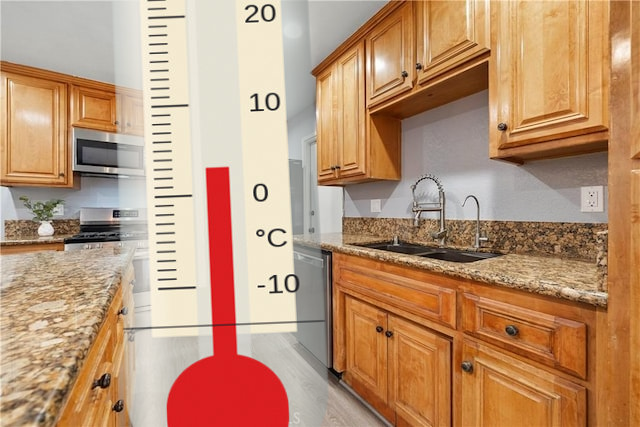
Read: {"value": 3, "unit": "°C"}
